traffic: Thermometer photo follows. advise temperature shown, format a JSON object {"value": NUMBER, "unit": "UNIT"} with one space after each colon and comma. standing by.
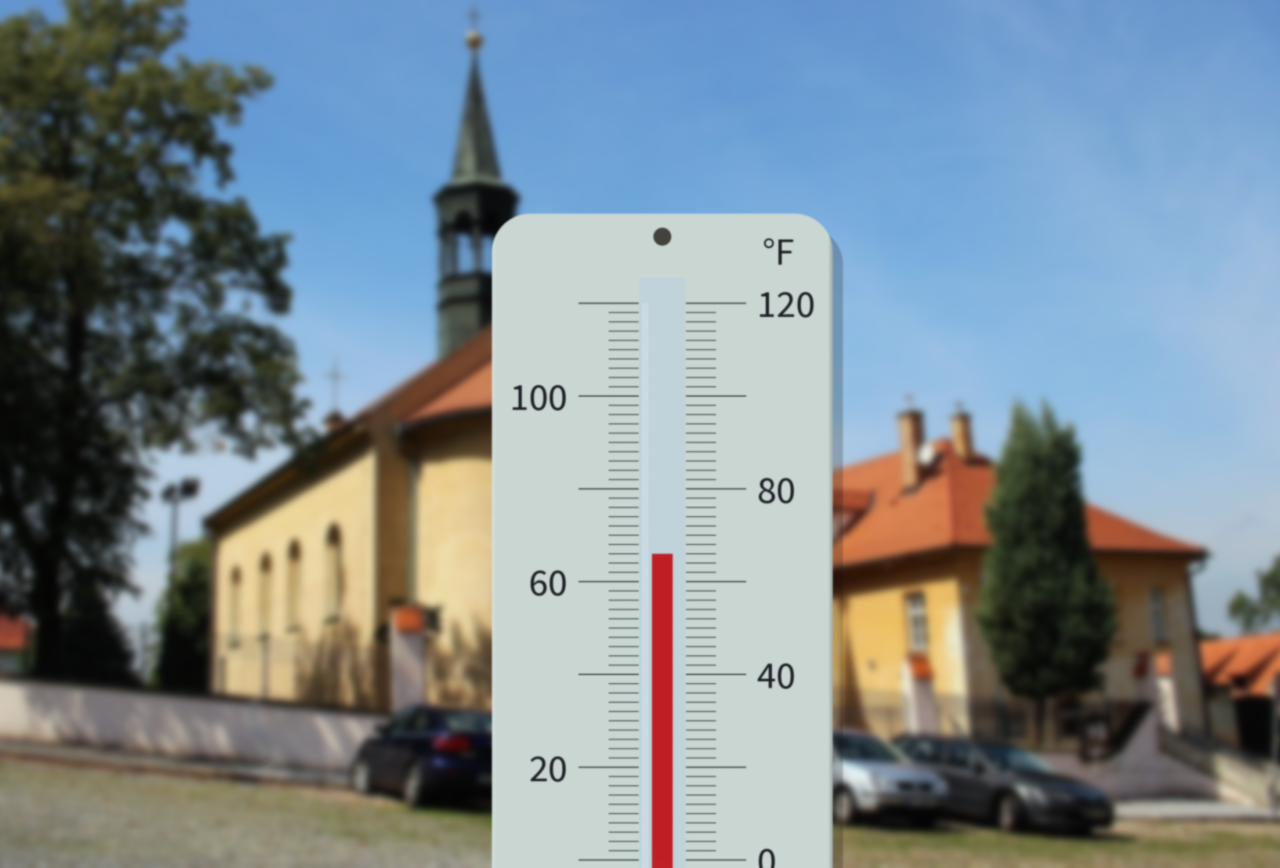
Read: {"value": 66, "unit": "°F"}
